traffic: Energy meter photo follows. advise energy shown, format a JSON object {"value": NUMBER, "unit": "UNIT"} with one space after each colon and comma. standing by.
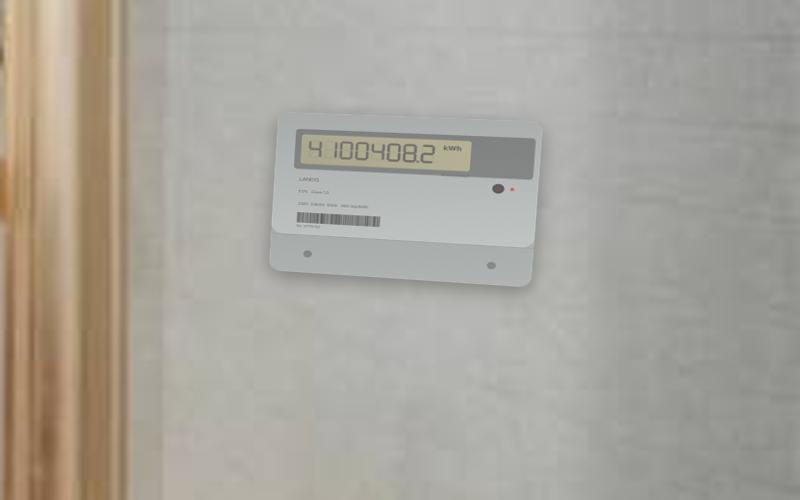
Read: {"value": 4100408.2, "unit": "kWh"}
